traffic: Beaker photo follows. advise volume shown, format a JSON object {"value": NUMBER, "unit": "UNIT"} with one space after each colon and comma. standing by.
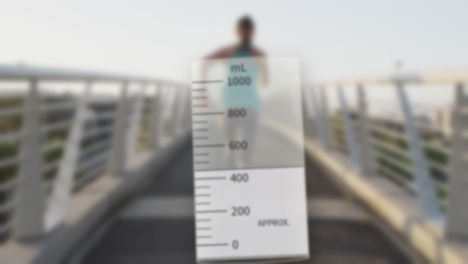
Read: {"value": 450, "unit": "mL"}
